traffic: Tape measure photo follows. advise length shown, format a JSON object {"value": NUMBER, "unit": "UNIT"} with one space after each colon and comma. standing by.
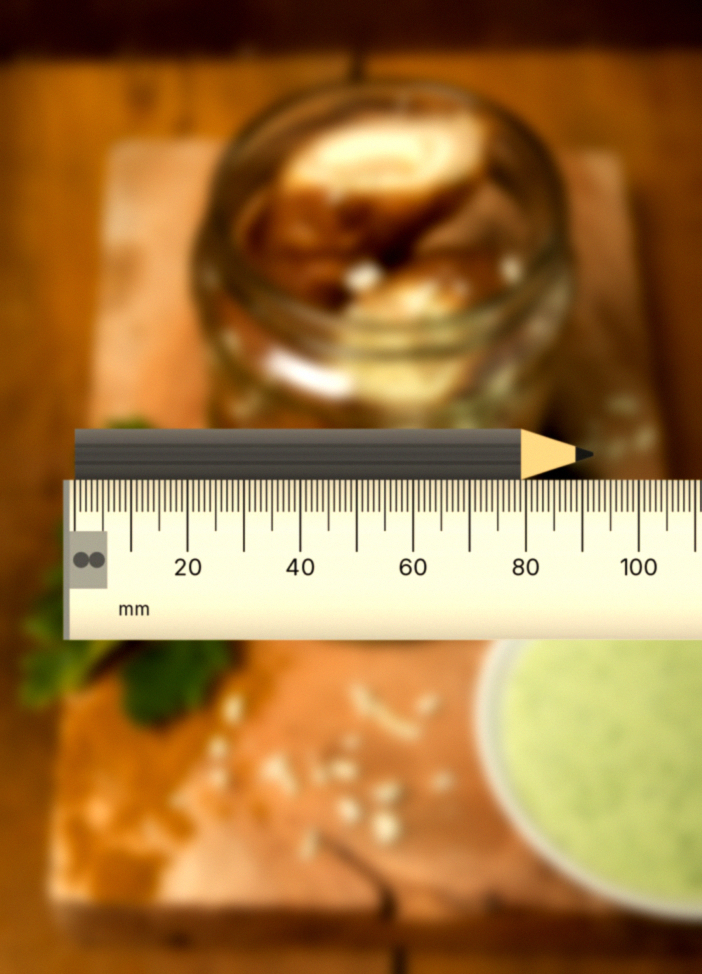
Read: {"value": 92, "unit": "mm"}
